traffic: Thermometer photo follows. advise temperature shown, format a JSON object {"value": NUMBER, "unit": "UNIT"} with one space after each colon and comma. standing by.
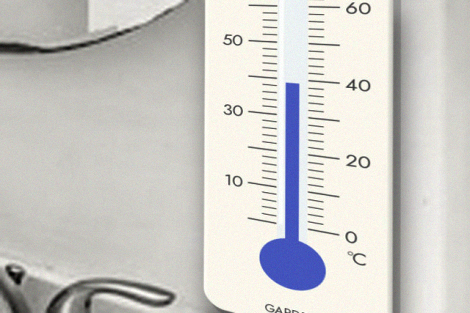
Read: {"value": 39, "unit": "°C"}
